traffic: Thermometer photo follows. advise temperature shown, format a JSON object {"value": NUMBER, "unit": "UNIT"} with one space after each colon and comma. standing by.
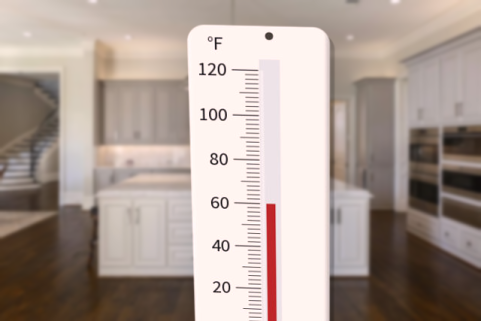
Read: {"value": 60, "unit": "°F"}
